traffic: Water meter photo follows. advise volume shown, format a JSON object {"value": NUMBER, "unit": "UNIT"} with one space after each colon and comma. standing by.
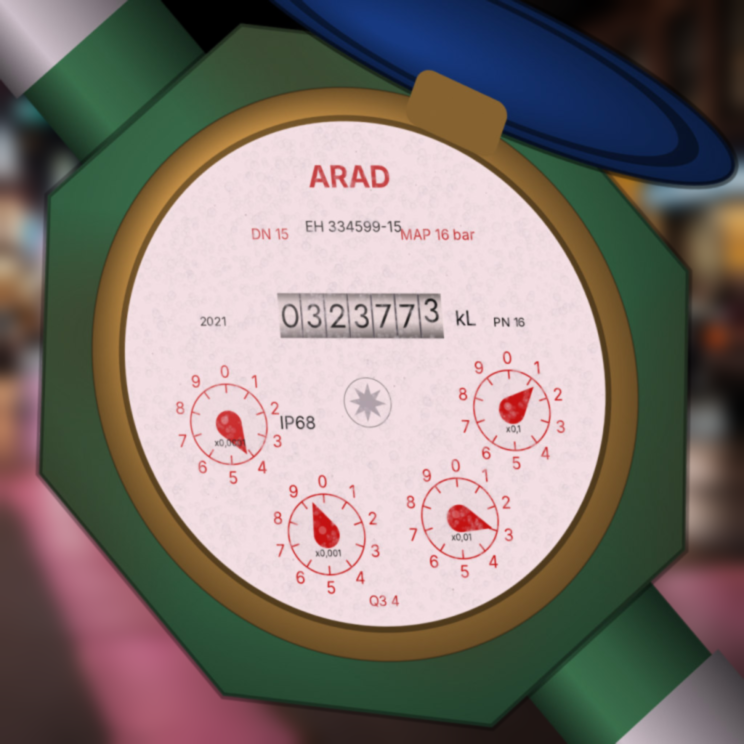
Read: {"value": 323773.1294, "unit": "kL"}
